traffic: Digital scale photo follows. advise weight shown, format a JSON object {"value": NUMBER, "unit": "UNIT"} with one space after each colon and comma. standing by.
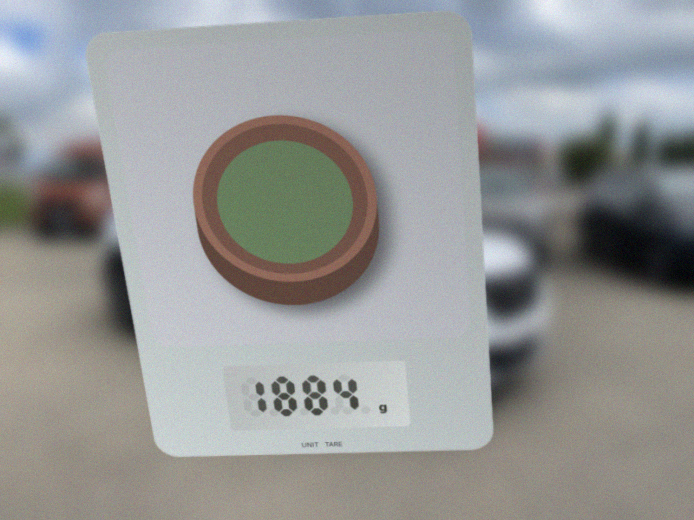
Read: {"value": 1884, "unit": "g"}
